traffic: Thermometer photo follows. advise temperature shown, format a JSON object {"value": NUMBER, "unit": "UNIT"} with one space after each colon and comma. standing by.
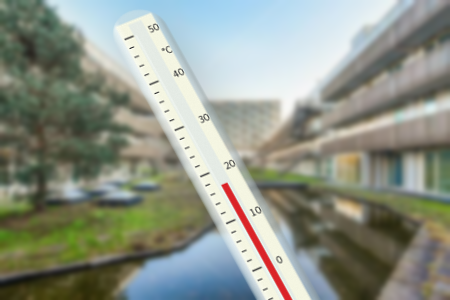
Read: {"value": 17, "unit": "°C"}
